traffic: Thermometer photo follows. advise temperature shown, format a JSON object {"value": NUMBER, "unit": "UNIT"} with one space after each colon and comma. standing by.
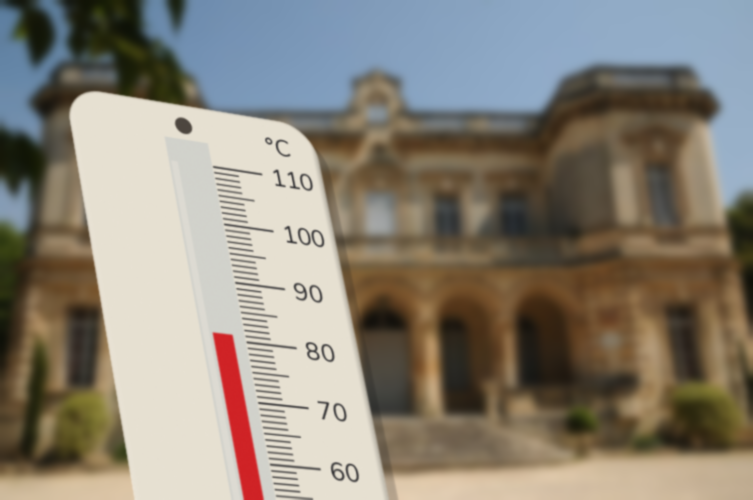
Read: {"value": 81, "unit": "°C"}
